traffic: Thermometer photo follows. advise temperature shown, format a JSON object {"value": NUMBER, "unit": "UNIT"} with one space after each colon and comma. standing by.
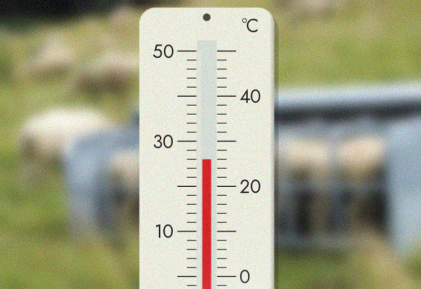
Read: {"value": 26, "unit": "°C"}
